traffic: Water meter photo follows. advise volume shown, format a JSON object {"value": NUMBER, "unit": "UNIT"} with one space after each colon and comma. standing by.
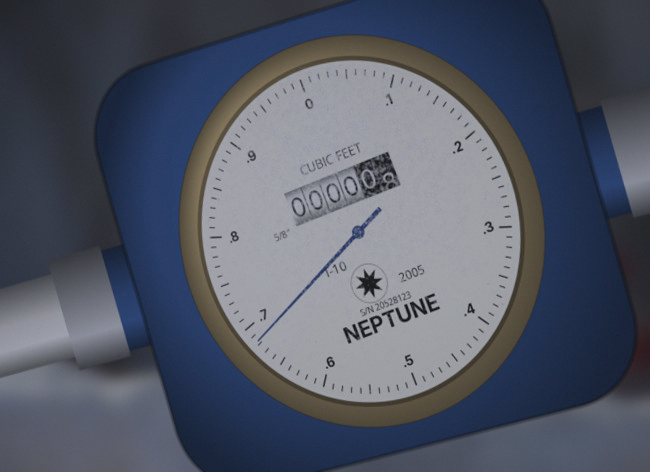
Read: {"value": 7.68, "unit": "ft³"}
